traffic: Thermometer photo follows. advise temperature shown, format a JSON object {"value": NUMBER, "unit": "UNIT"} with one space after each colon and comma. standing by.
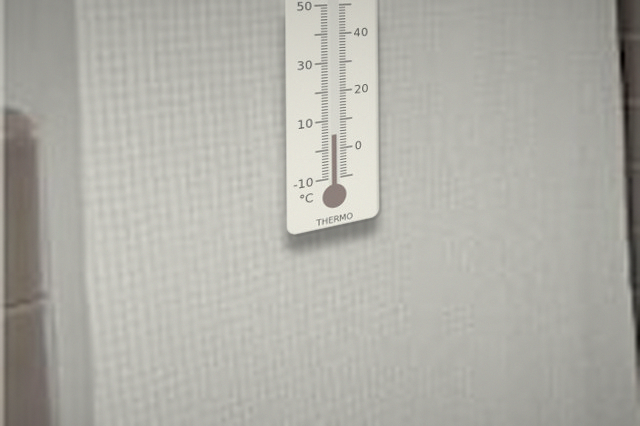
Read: {"value": 5, "unit": "°C"}
